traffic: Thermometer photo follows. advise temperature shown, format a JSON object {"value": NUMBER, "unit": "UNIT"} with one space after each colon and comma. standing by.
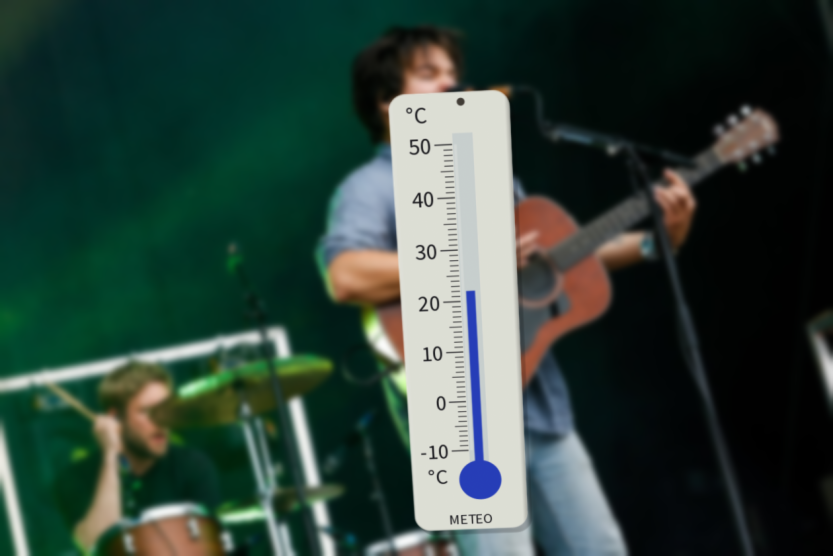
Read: {"value": 22, "unit": "°C"}
